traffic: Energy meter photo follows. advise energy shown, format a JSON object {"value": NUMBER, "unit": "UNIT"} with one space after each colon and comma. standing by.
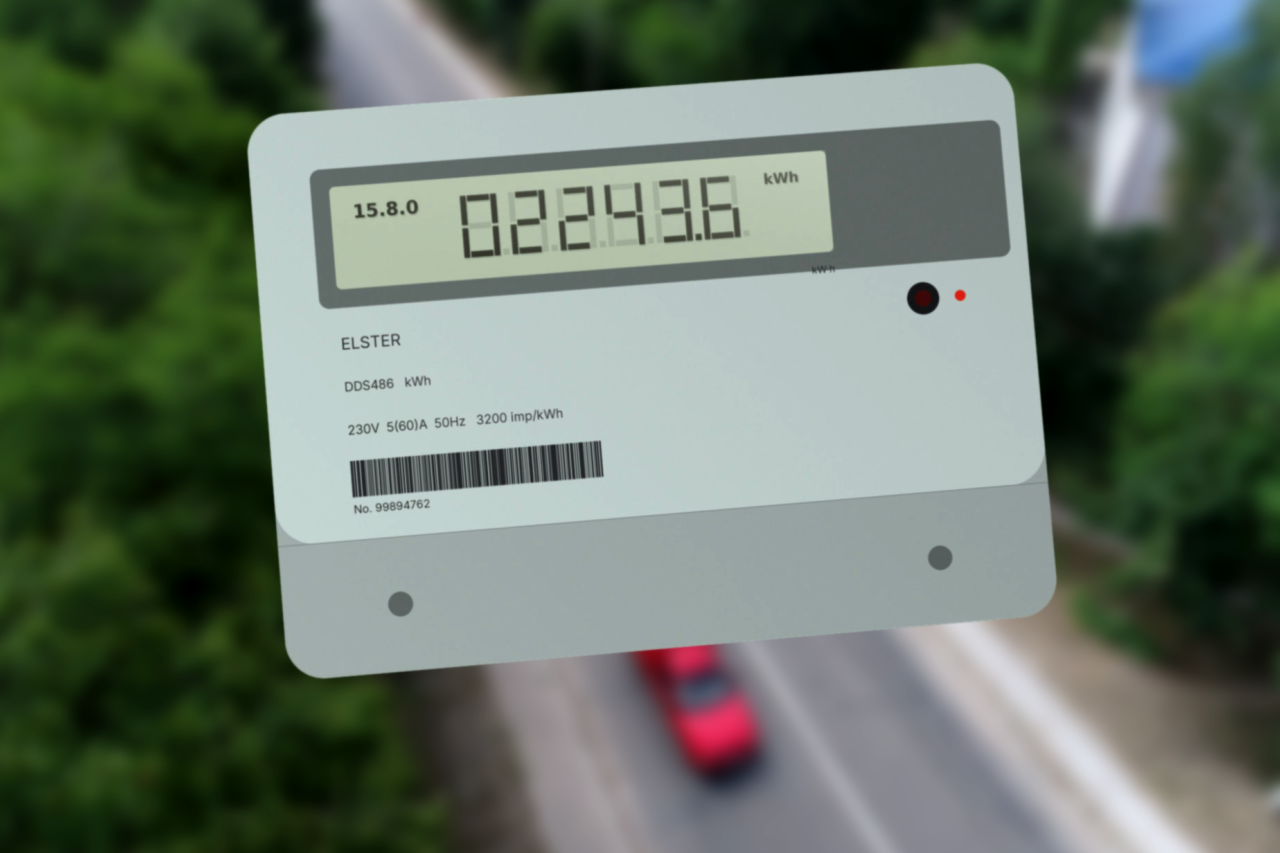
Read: {"value": 2243.6, "unit": "kWh"}
